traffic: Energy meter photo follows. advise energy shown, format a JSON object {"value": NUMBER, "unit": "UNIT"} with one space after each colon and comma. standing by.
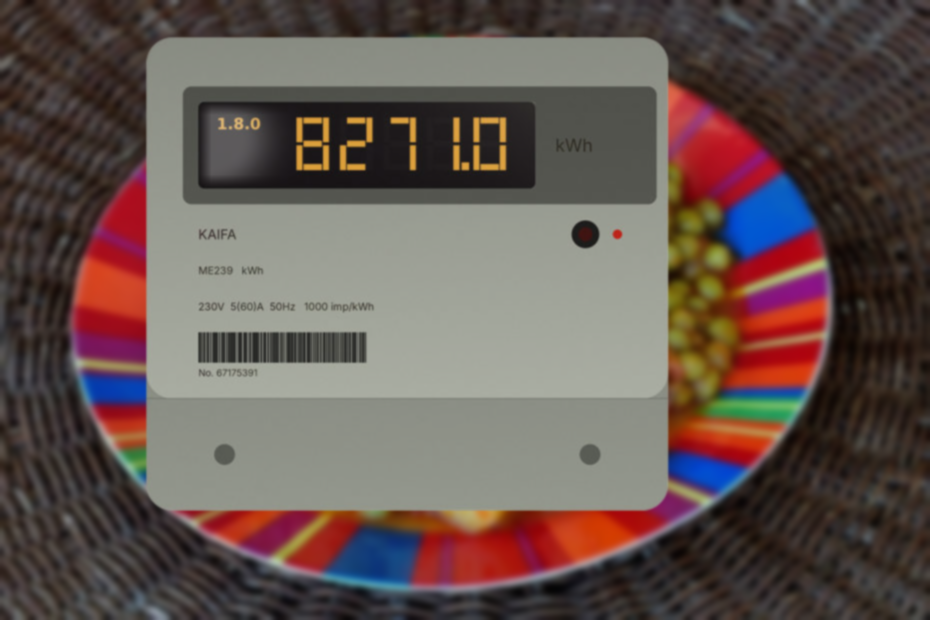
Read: {"value": 8271.0, "unit": "kWh"}
